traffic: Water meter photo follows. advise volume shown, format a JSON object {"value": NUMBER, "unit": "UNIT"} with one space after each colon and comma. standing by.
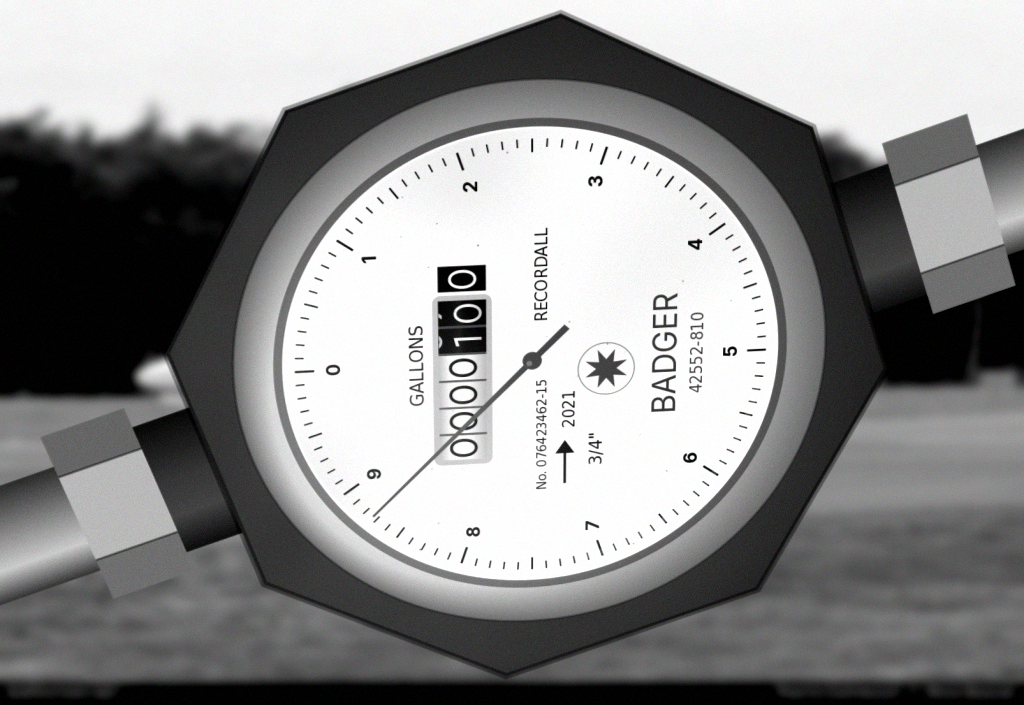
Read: {"value": 98.7, "unit": "gal"}
